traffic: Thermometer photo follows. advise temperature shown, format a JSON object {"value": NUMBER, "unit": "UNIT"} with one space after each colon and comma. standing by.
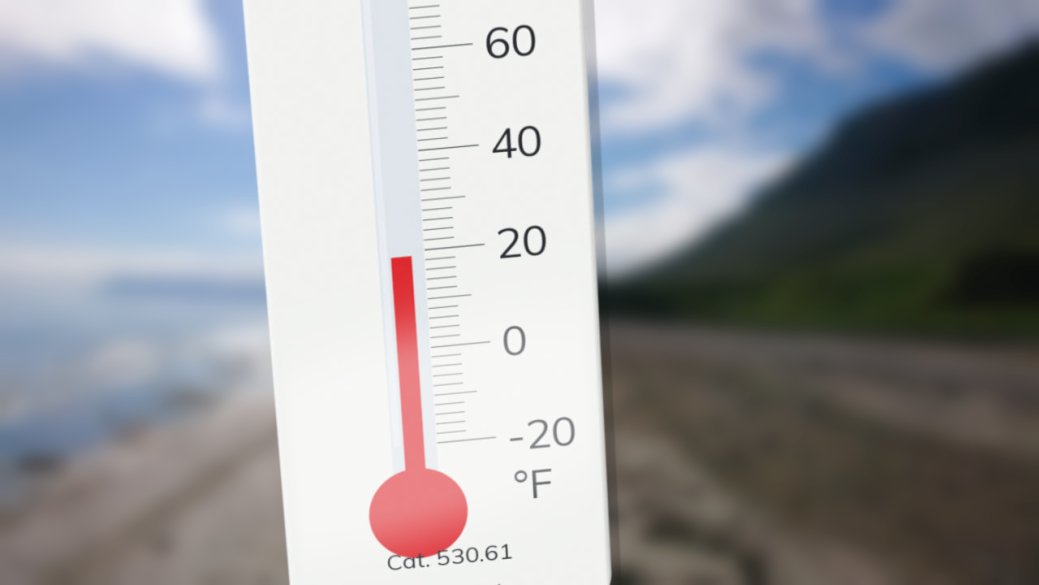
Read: {"value": 19, "unit": "°F"}
